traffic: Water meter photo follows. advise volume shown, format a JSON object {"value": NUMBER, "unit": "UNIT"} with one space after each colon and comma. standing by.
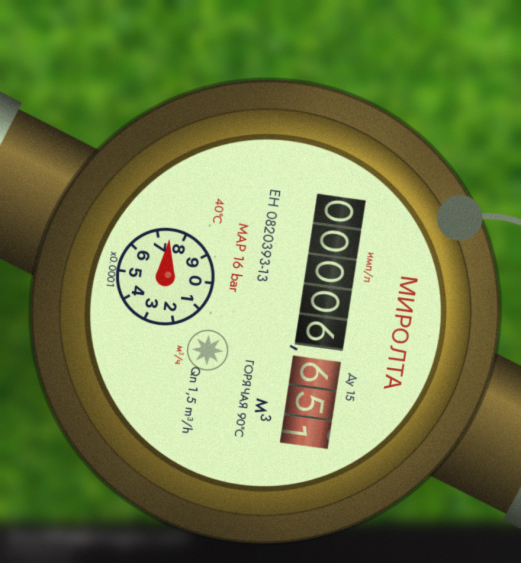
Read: {"value": 6.6507, "unit": "m³"}
